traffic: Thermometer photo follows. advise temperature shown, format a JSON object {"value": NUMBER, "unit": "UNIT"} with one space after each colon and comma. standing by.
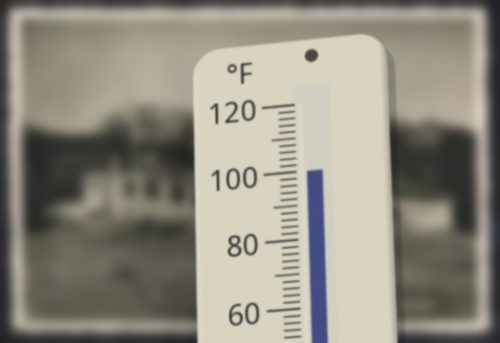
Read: {"value": 100, "unit": "°F"}
